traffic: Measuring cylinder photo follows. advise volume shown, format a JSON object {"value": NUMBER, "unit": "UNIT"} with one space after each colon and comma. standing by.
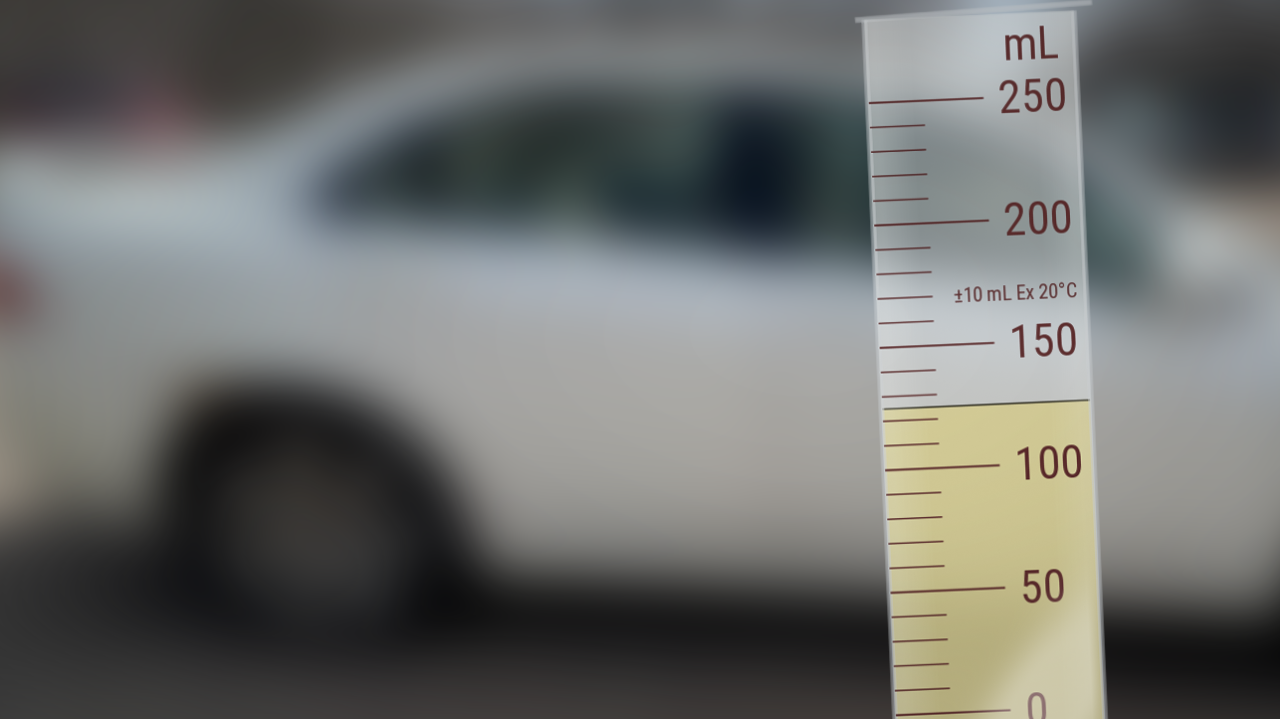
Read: {"value": 125, "unit": "mL"}
